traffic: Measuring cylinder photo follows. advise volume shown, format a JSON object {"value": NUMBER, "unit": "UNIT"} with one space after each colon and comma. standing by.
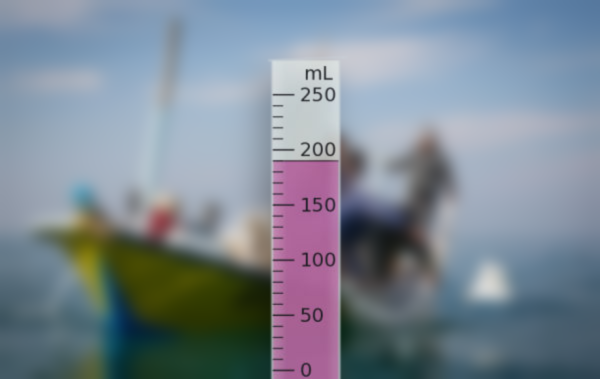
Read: {"value": 190, "unit": "mL"}
